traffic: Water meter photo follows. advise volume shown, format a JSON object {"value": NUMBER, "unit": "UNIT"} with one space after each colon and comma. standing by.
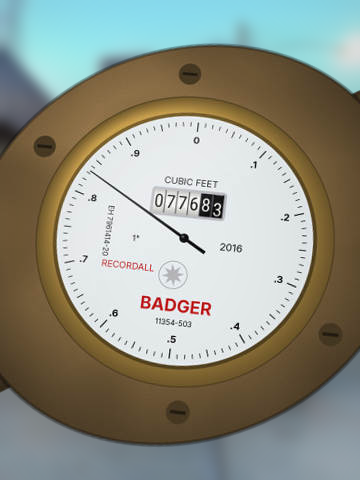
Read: {"value": 77682.83, "unit": "ft³"}
